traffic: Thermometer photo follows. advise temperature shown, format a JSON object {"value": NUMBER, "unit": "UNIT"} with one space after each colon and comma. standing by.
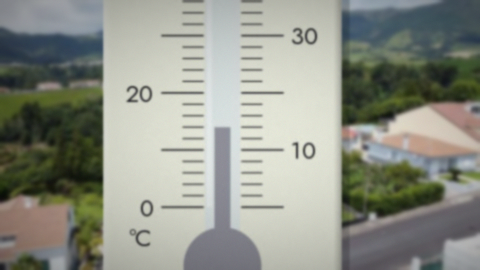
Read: {"value": 14, "unit": "°C"}
